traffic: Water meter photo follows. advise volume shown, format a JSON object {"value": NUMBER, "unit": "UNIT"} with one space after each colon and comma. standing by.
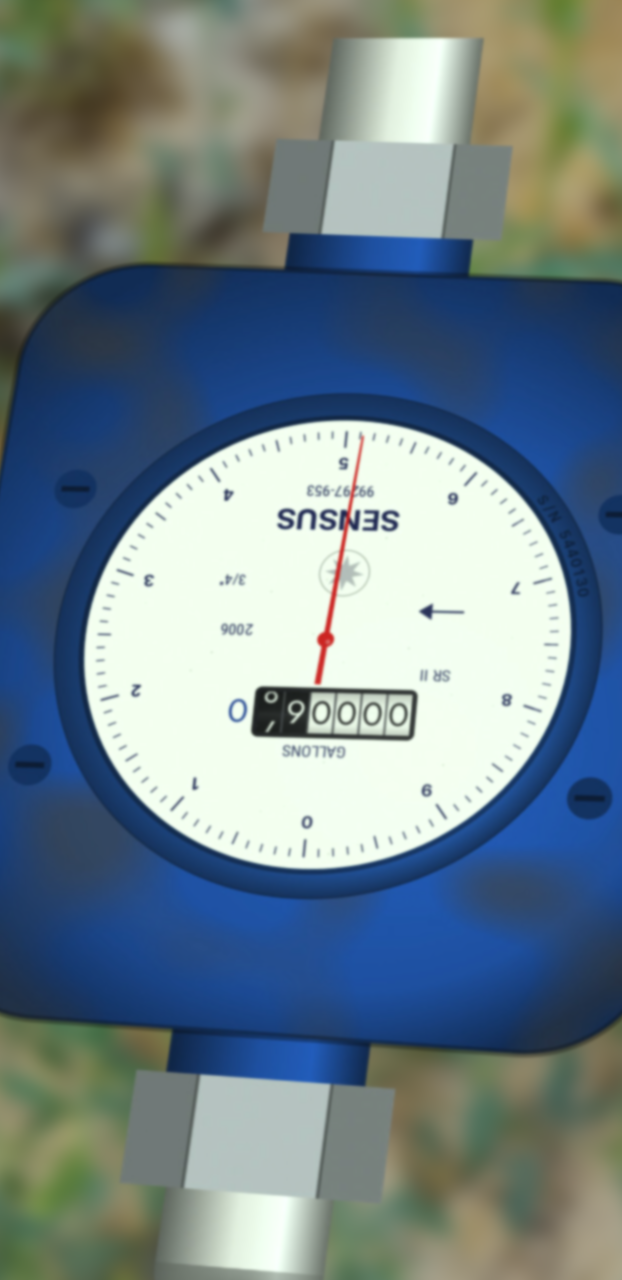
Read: {"value": 675.1, "unit": "gal"}
